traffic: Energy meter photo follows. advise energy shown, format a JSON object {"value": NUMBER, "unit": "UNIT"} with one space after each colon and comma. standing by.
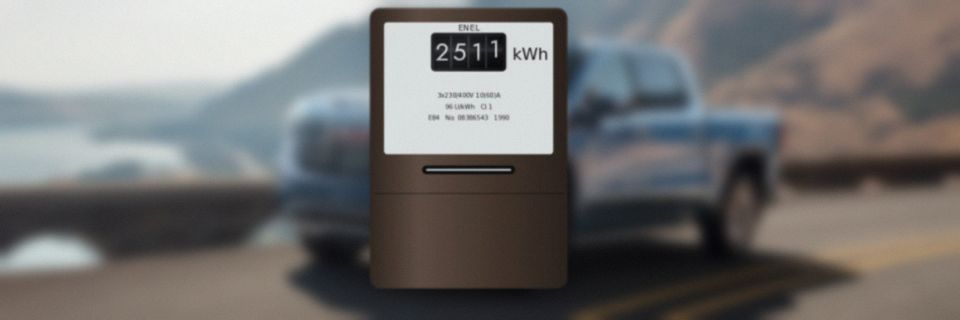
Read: {"value": 2511, "unit": "kWh"}
